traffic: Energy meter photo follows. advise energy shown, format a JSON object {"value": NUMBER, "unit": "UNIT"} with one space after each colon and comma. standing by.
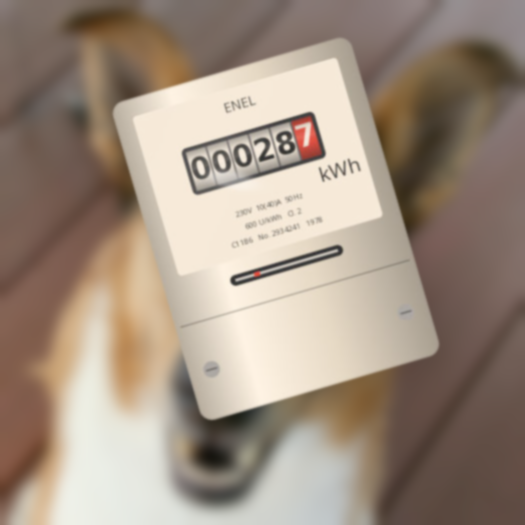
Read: {"value": 28.7, "unit": "kWh"}
